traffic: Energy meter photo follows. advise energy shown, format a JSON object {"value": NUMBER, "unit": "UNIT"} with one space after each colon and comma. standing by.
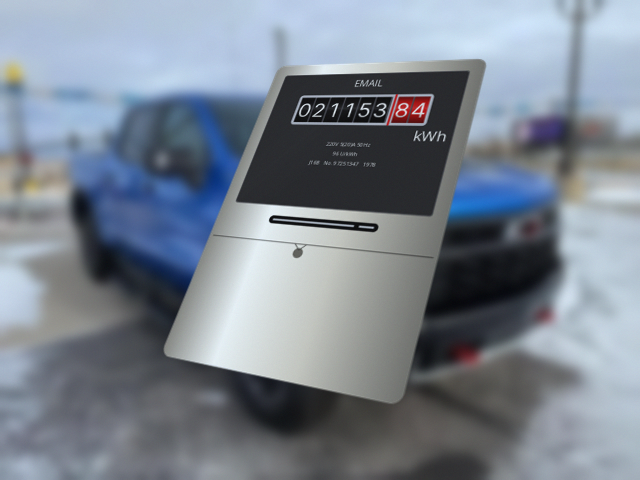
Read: {"value": 21153.84, "unit": "kWh"}
